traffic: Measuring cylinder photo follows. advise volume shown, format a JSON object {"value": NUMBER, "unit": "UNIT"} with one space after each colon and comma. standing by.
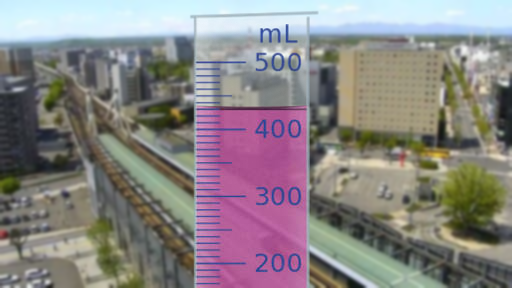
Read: {"value": 430, "unit": "mL"}
